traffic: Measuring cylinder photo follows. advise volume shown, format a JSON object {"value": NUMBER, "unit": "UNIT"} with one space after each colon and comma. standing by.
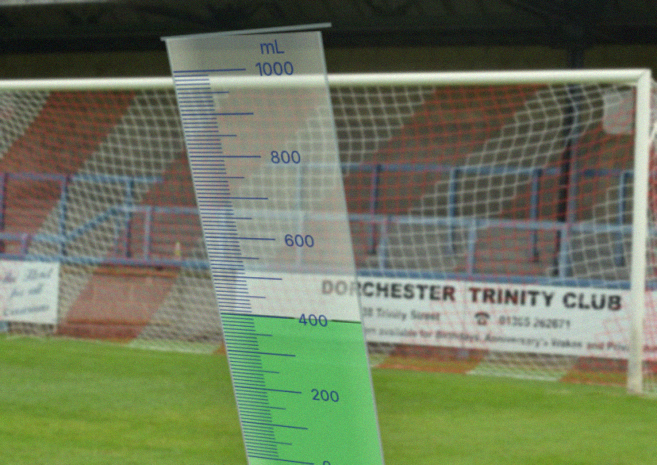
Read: {"value": 400, "unit": "mL"}
